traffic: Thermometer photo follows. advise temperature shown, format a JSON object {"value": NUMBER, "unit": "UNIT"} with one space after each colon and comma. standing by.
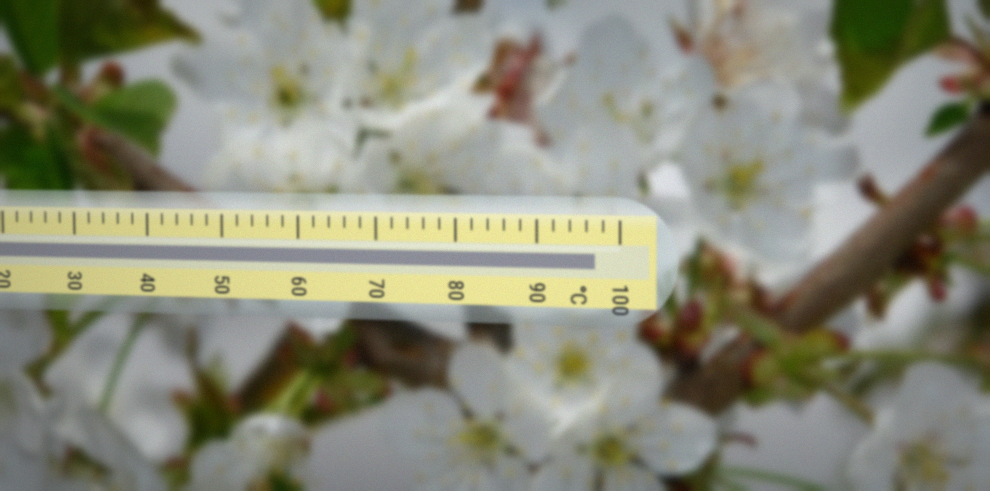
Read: {"value": 97, "unit": "°C"}
